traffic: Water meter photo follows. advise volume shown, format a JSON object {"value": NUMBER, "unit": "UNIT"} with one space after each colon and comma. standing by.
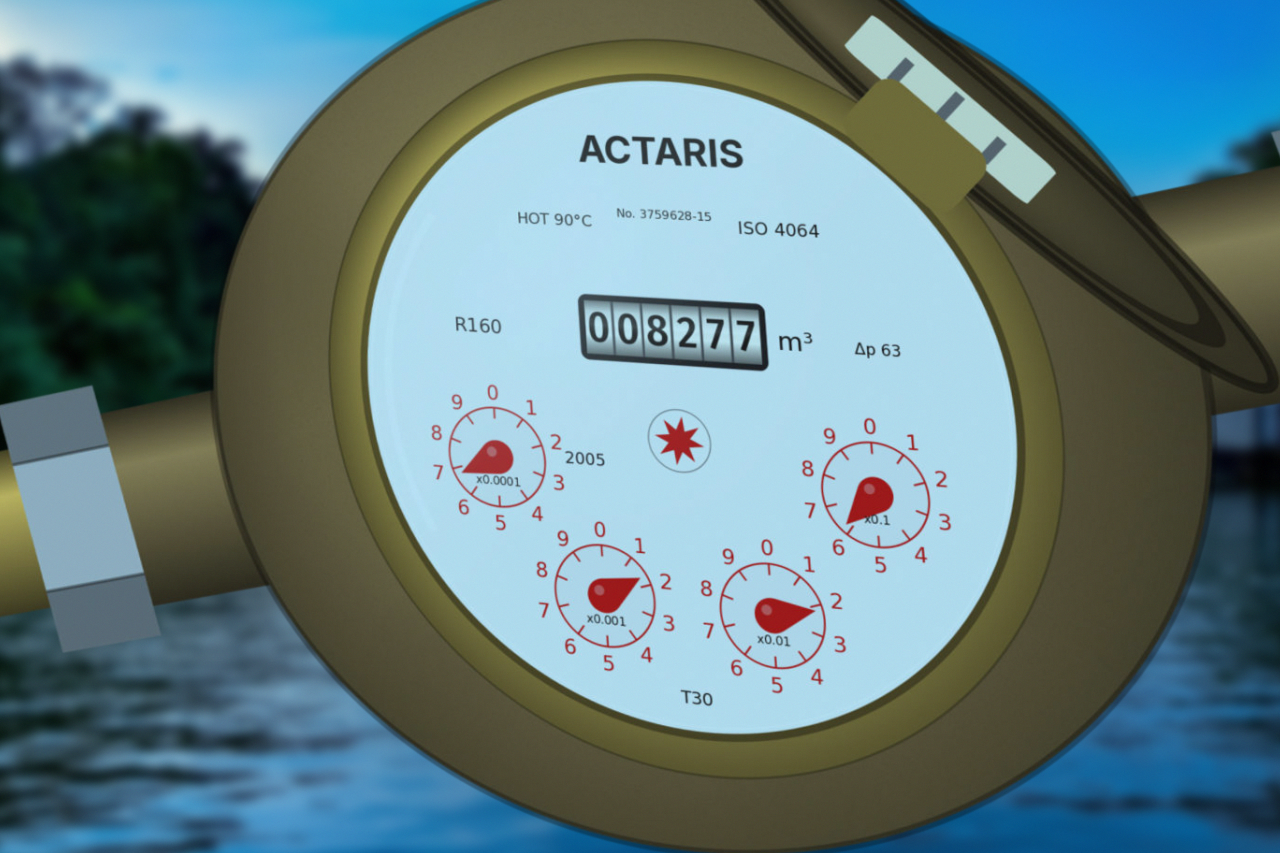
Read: {"value": 8277.6216, "unit": "m³"}
